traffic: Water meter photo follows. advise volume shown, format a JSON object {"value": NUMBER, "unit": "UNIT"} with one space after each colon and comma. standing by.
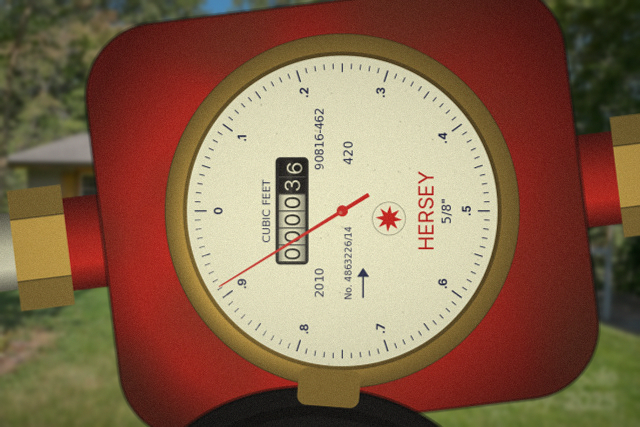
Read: {"value": 35.91, "unit": "ft³"}
